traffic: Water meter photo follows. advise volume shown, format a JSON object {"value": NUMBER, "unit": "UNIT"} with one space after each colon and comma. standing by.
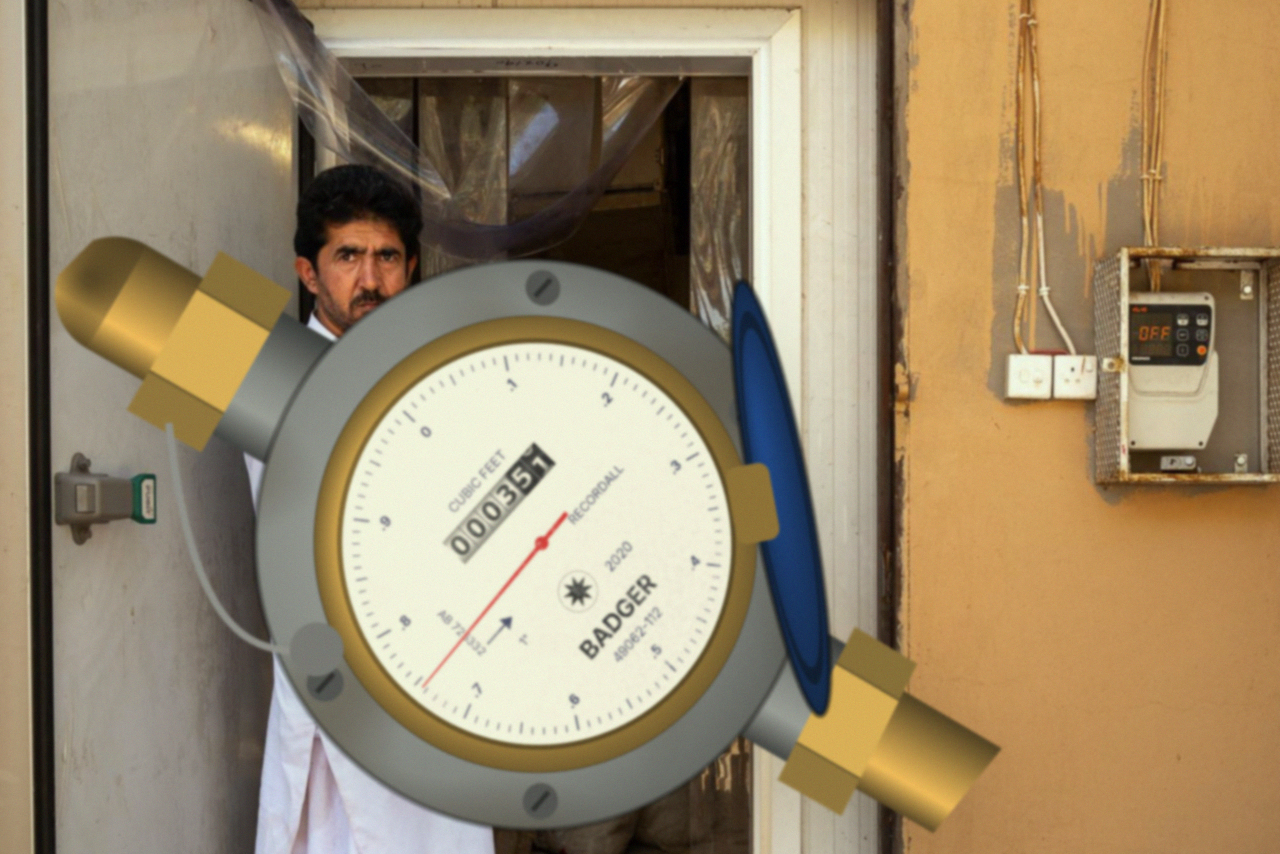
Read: {"value": 350.74, "unit": "ft³"}
